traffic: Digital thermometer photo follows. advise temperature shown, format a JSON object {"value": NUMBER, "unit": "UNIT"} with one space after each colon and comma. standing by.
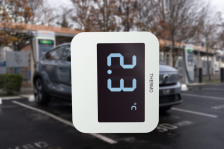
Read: {"value": 2.3, "unit": "°C"}
